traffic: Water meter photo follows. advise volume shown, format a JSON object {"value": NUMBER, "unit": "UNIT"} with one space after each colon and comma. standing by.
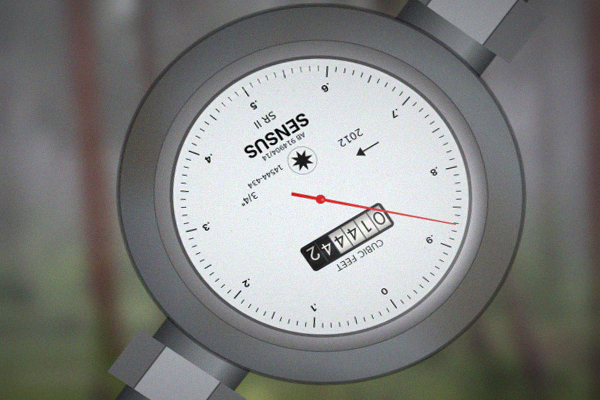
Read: {"value": 14441.87, "unit": "ft³"}
